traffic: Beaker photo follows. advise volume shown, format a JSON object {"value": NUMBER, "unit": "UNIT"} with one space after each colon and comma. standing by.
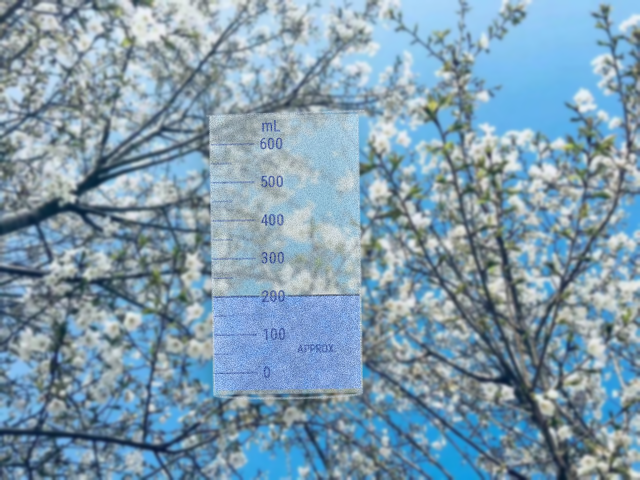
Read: {"value": 200, "unit": "mL"}
